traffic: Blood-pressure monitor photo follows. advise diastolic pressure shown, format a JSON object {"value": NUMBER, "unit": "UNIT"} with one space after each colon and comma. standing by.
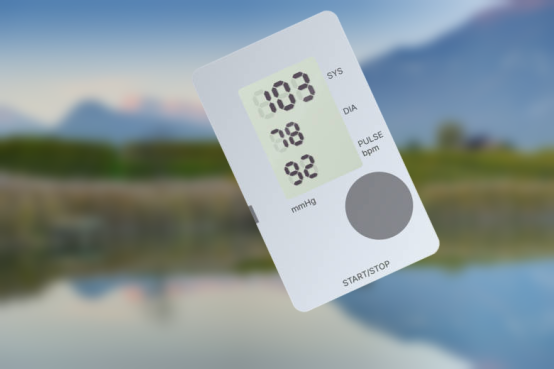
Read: {"value": 78, "unit": "mmHg"}
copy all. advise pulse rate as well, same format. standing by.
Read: {"value": 92, "unit": "bpm"}
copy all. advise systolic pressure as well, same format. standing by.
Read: {"value": 103, "unit": "mmHg"}
